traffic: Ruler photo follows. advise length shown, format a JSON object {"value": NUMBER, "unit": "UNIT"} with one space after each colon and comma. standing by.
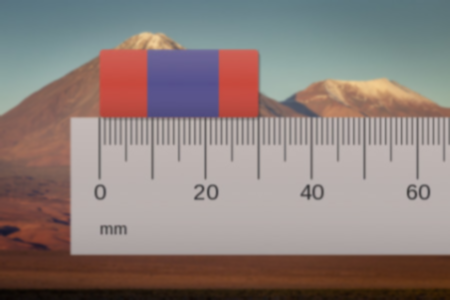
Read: {"value": 30, "unit": "mm"}
